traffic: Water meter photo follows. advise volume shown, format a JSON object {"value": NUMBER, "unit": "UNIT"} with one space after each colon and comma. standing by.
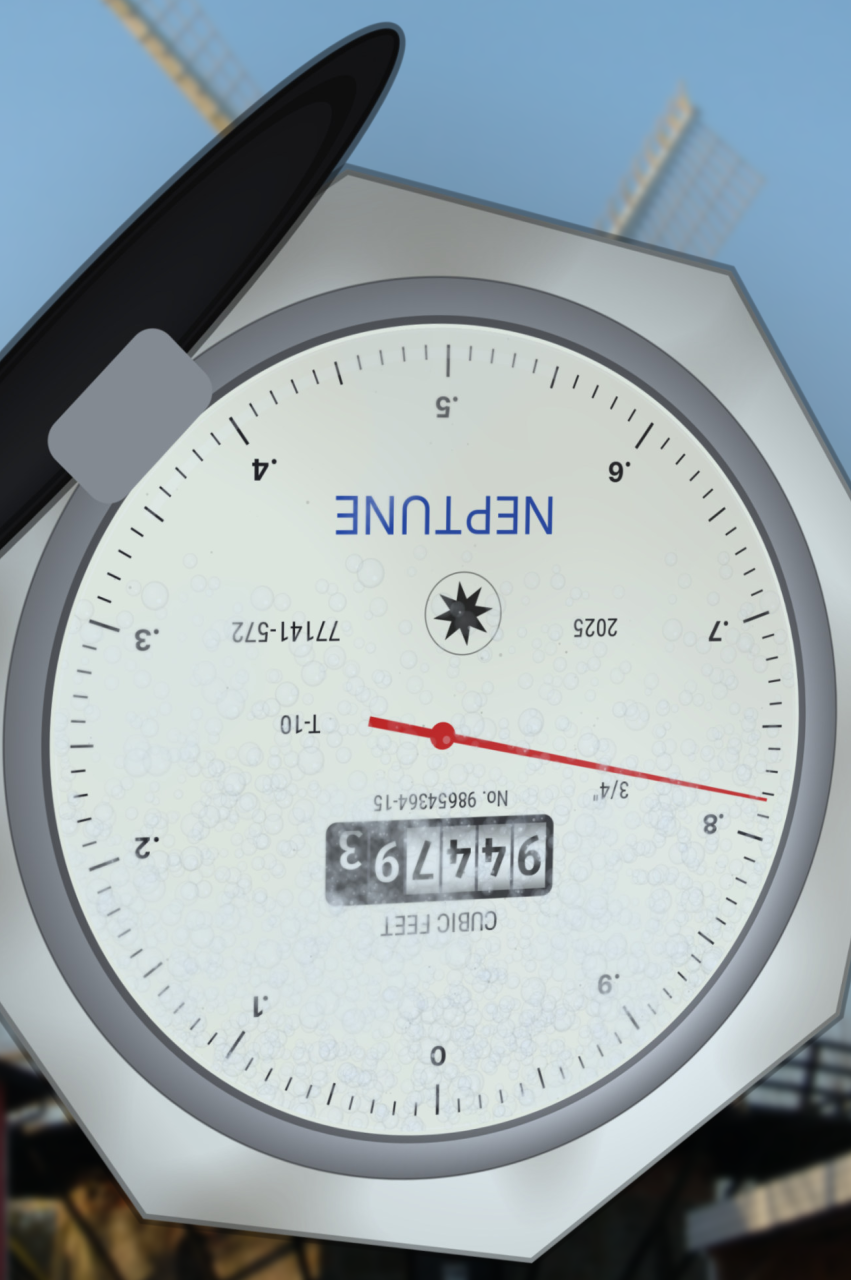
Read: {"value": 944792.78, "unit": "ft³"}
